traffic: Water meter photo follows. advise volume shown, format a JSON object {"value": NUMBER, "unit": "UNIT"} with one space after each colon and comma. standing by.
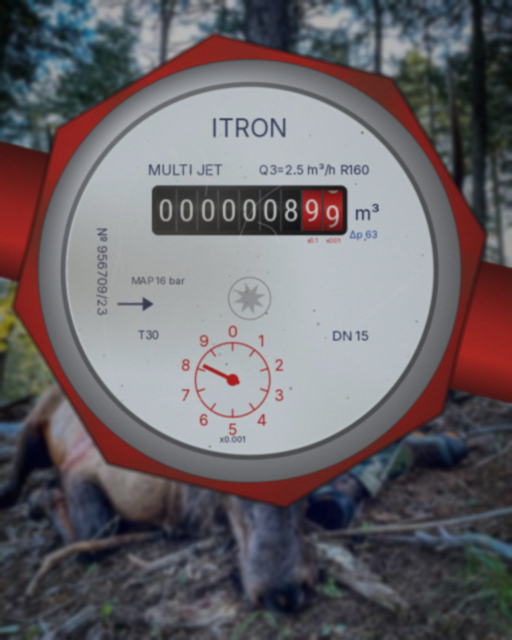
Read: {"value": 8.988, "unit": "m³"}
